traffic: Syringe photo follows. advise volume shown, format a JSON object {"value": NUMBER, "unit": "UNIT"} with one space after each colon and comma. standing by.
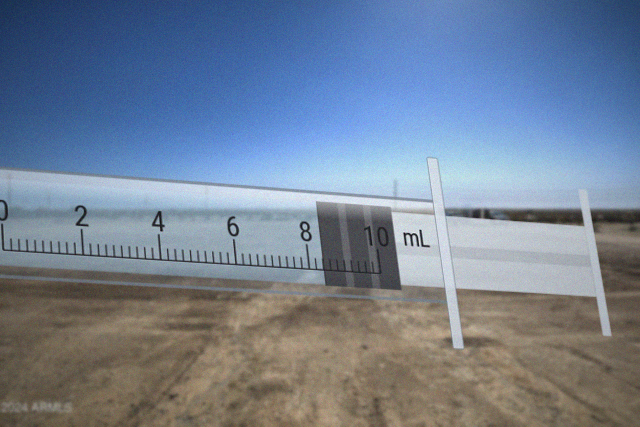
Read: {"value": 8.4, "unit": "mL"}
